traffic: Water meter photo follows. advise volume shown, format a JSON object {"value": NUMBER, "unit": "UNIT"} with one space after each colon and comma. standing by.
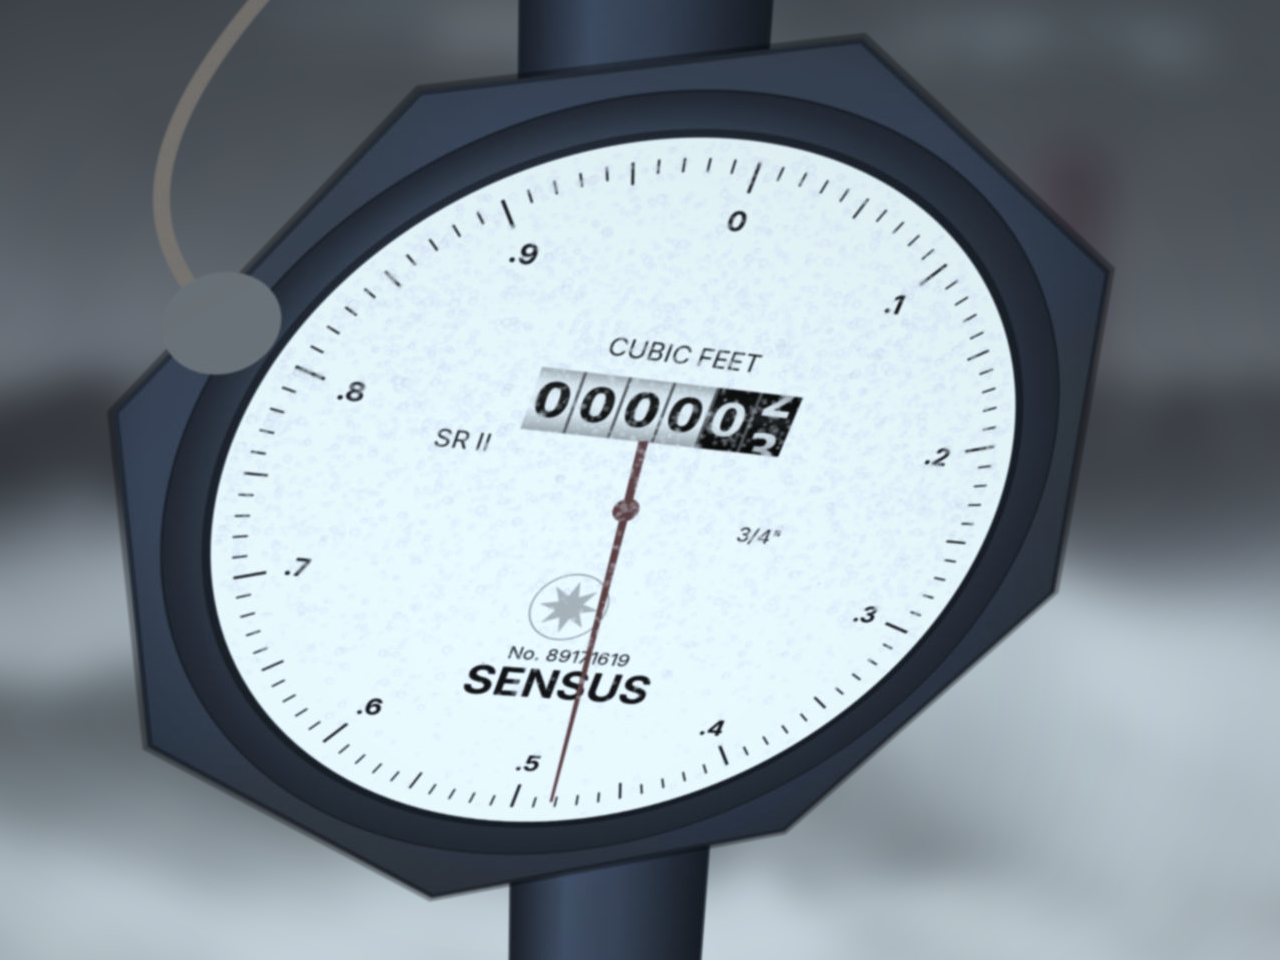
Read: {"value": 2.48, "unit": "ft³"}
